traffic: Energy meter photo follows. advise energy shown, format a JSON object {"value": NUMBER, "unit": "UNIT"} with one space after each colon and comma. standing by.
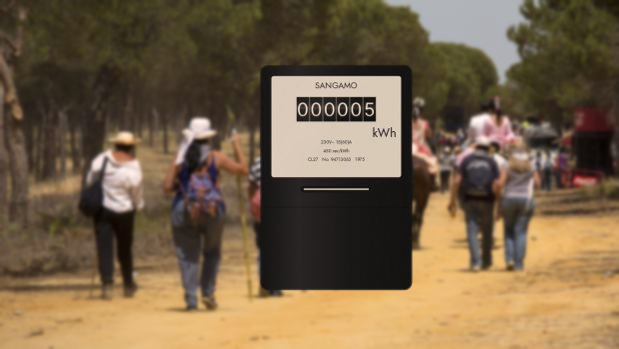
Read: {"value": 5, "unit": "kWh"}
